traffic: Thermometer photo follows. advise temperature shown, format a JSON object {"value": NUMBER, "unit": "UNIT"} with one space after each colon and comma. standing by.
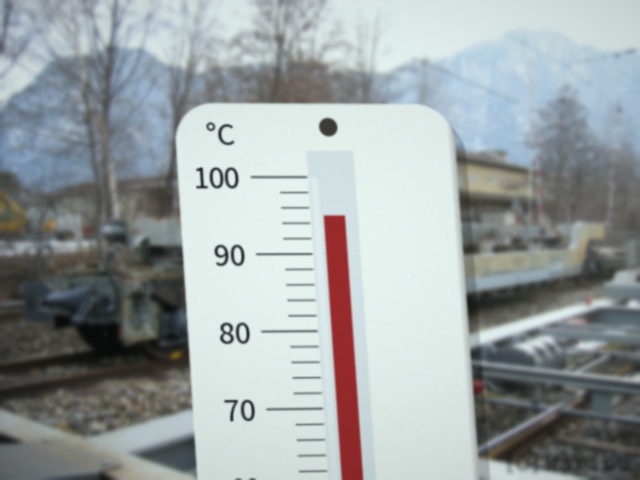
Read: {"value": 95, "unit": "°C"}
